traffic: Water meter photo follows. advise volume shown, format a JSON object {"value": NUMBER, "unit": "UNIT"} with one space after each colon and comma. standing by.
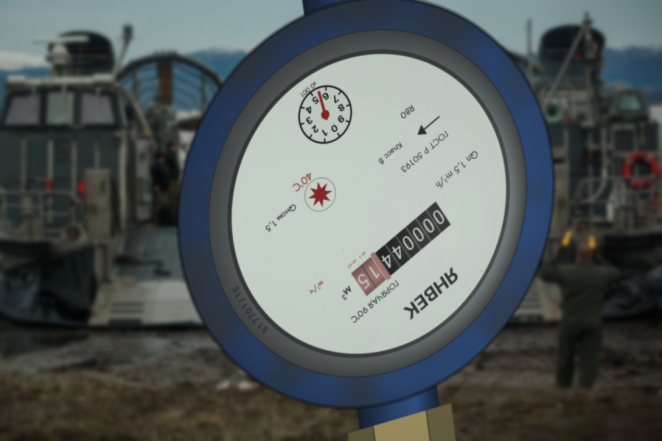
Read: {"value": 44.155, "unit": "m³"}
